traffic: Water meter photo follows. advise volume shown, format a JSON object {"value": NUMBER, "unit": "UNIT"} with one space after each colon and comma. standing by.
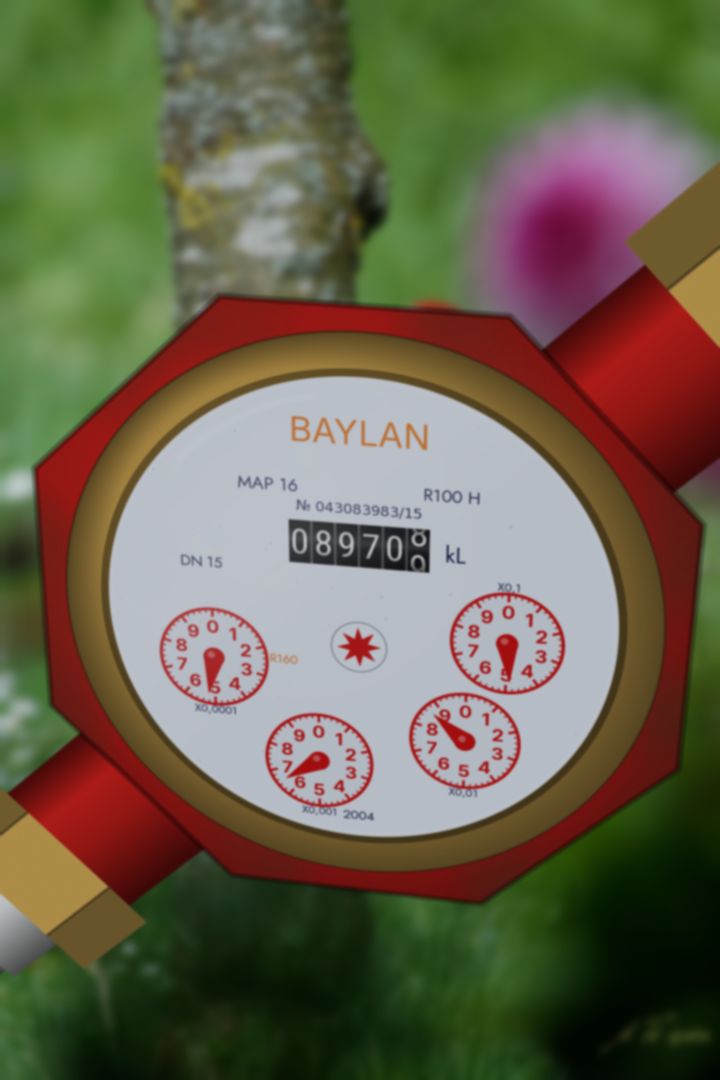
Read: {"value": 89708.4865, "unit": "kL"}
